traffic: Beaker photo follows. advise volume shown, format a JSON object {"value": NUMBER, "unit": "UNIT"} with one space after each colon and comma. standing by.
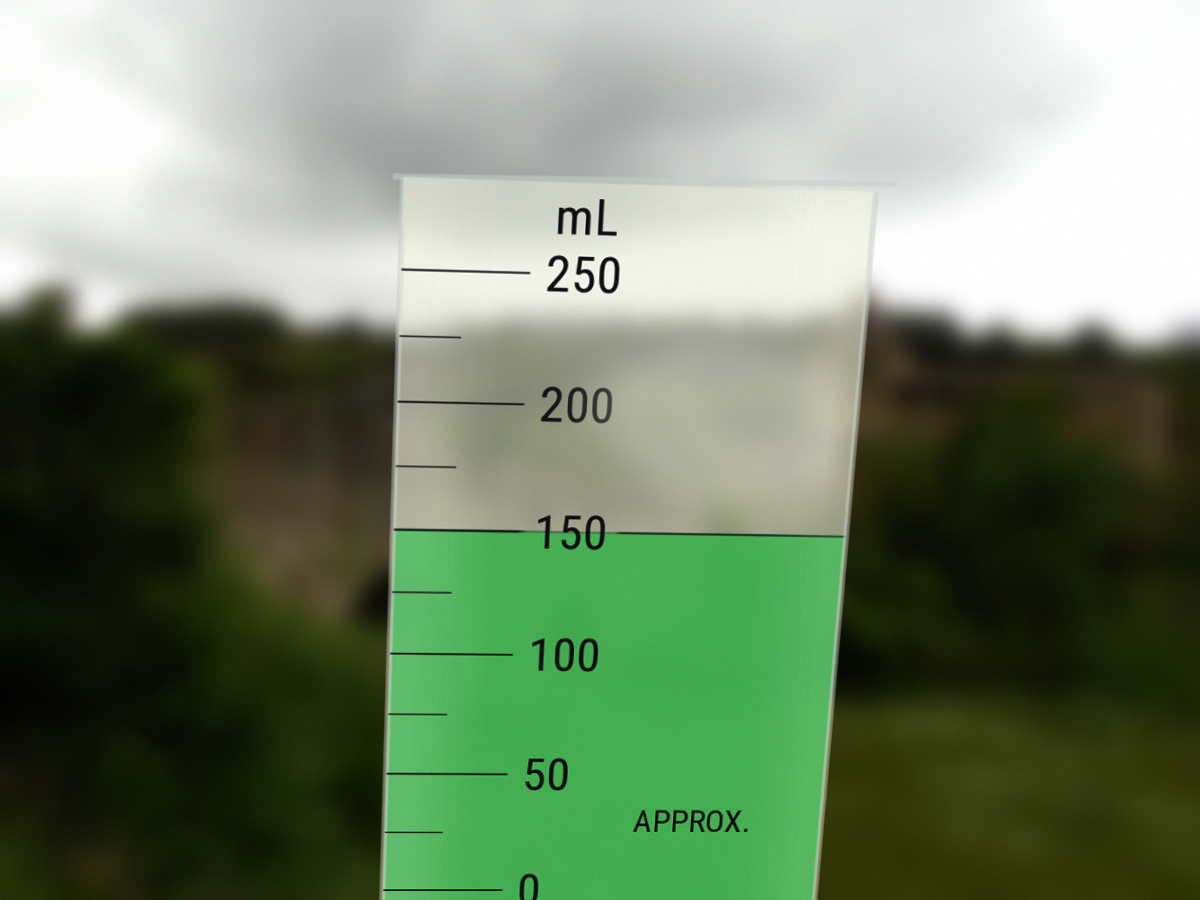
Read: {"value": 150, "unit": "mL"}
